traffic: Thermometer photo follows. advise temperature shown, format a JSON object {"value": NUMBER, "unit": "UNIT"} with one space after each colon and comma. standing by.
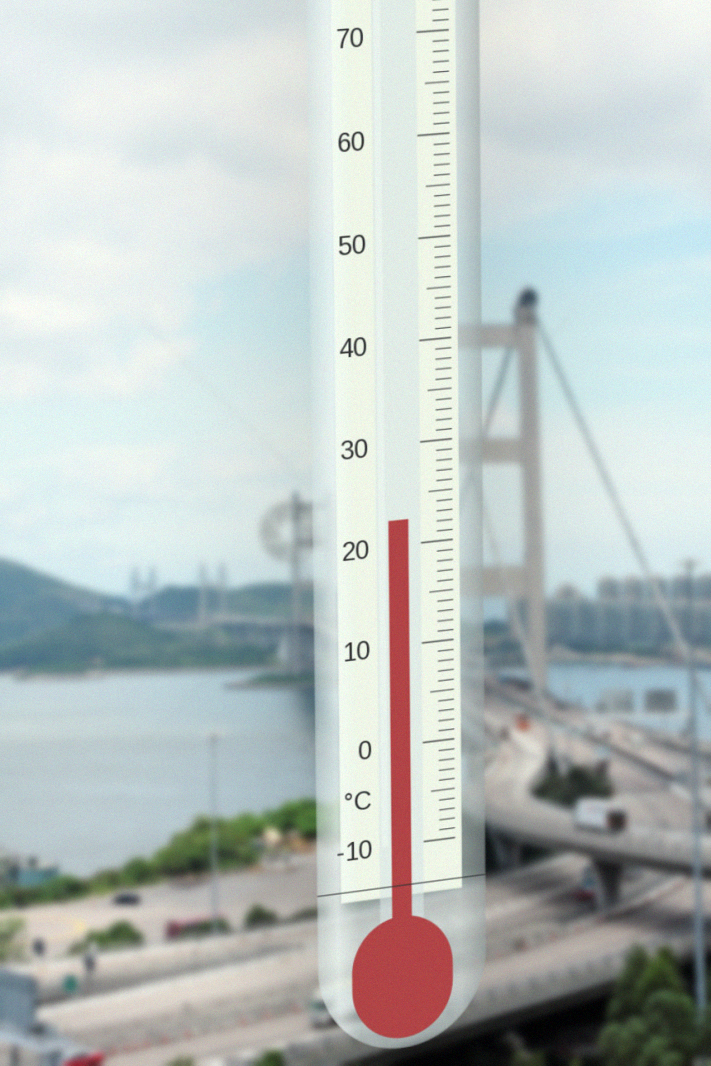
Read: {"value": 22.5, "unit": "°C"}
